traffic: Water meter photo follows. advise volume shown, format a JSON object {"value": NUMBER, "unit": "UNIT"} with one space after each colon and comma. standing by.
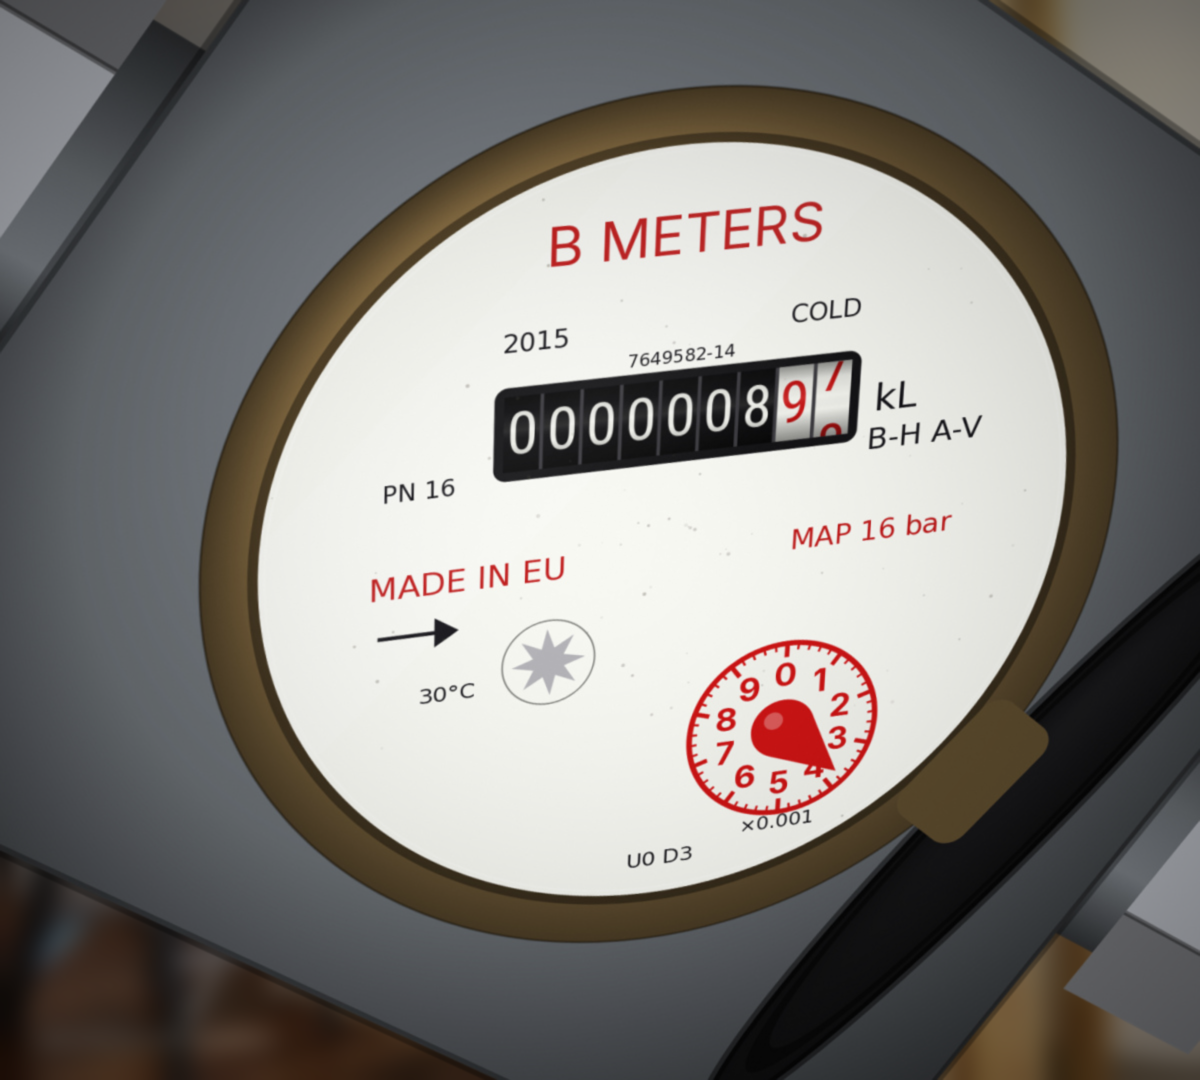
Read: {"value": 8.973, "unit": "kL"}
